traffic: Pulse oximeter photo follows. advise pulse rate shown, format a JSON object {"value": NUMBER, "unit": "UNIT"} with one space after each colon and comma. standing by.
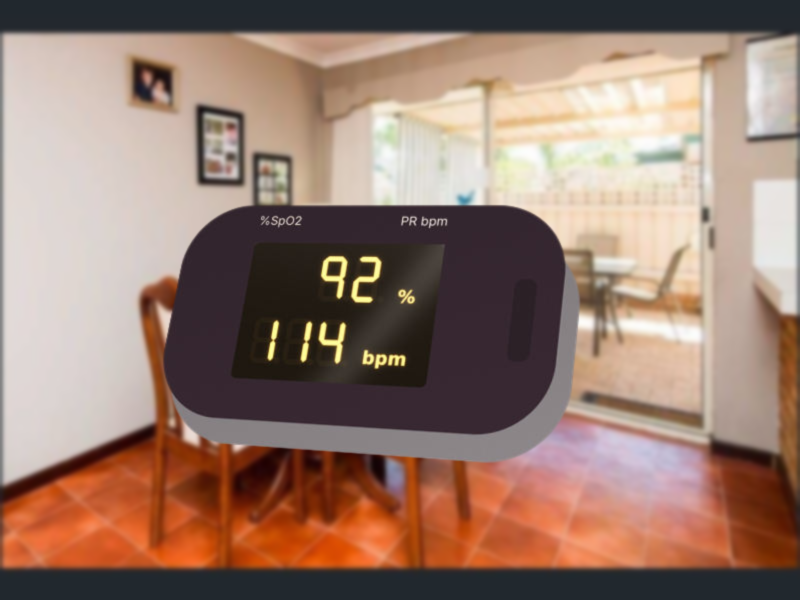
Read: {"value": 114, "unit": "bpm"}
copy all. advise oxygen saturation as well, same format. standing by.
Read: {"value": 92, "unit": "%"}
